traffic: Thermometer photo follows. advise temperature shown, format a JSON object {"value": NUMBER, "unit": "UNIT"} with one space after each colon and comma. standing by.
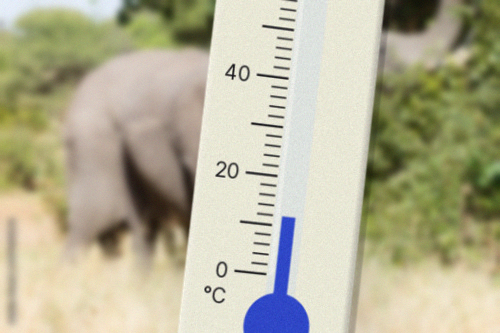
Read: {"value": 12, "unit": "°C"}
